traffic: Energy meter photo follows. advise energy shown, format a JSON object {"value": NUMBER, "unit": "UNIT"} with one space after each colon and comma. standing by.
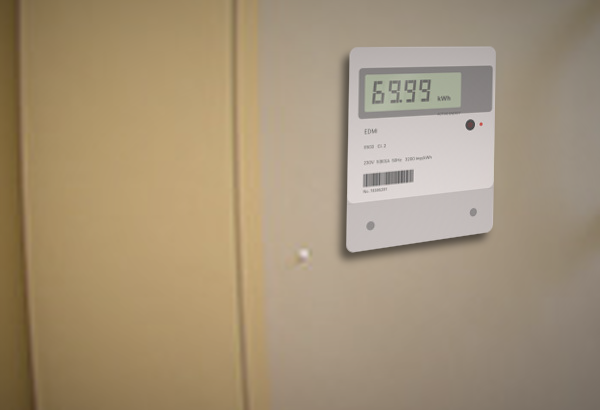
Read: {"value": 69.99, "unit": "kWh"}
